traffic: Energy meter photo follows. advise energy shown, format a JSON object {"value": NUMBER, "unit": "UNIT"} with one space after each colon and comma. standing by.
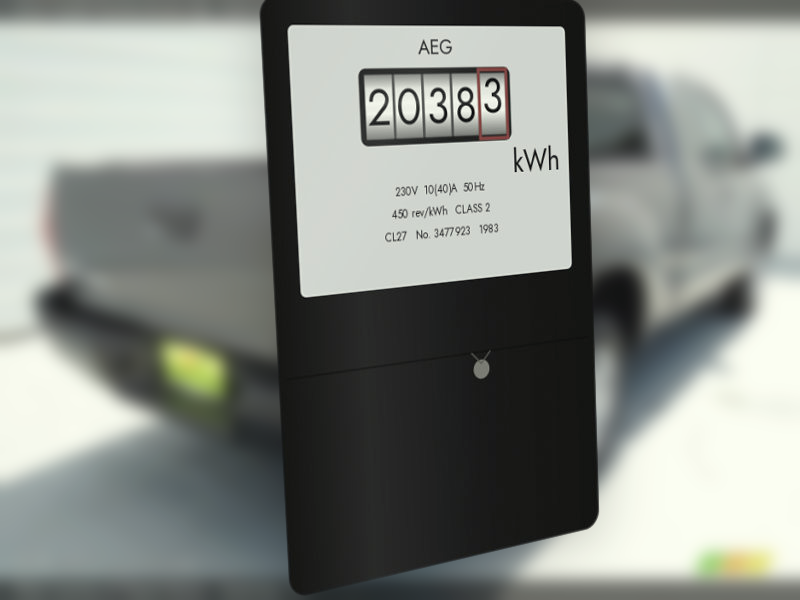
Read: {"value": 2038.3, "unit": "kWh"}
